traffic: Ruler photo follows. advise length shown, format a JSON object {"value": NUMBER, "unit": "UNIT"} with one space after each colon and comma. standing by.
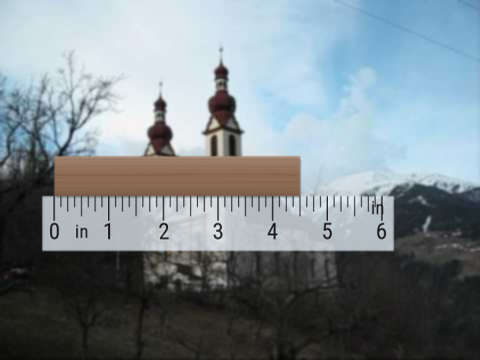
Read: {"value": 4.5, "unit": "in"}
